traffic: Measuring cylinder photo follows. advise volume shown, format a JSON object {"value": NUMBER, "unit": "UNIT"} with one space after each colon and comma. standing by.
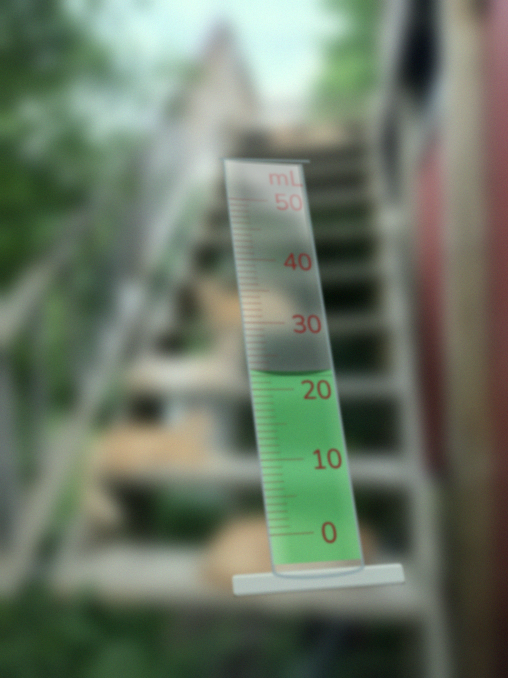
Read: {"value": 22, "unit": "mL"}
